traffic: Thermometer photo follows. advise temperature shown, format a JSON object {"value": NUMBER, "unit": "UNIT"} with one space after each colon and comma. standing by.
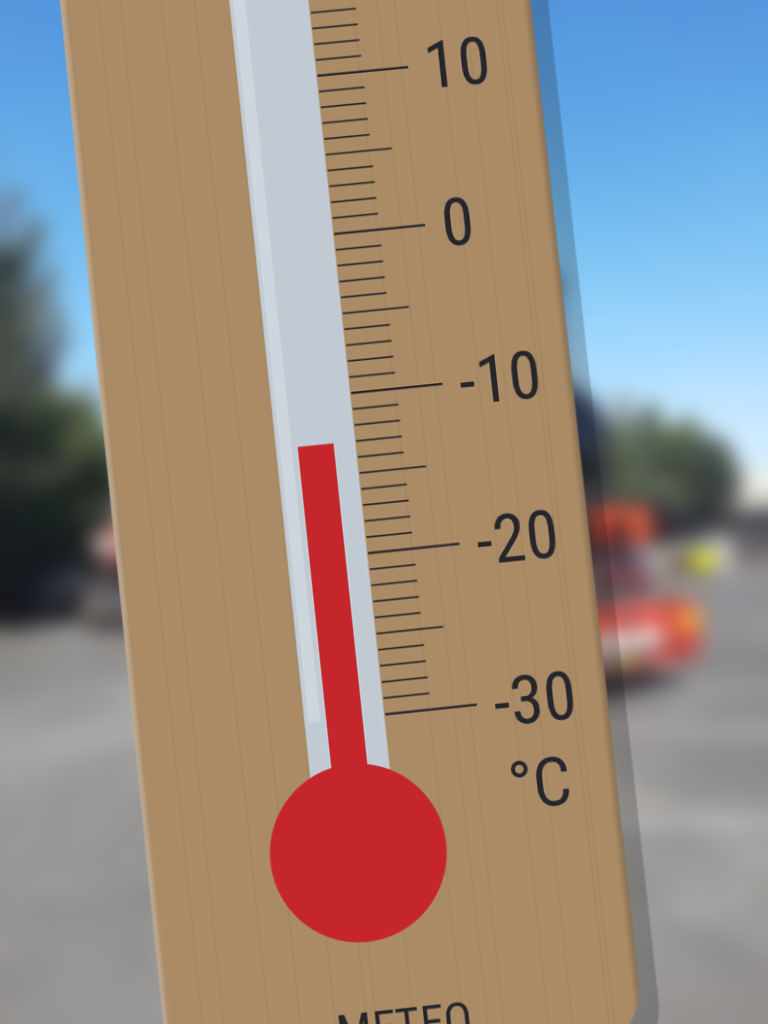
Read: {"value": -13, "unit": "°C"}
